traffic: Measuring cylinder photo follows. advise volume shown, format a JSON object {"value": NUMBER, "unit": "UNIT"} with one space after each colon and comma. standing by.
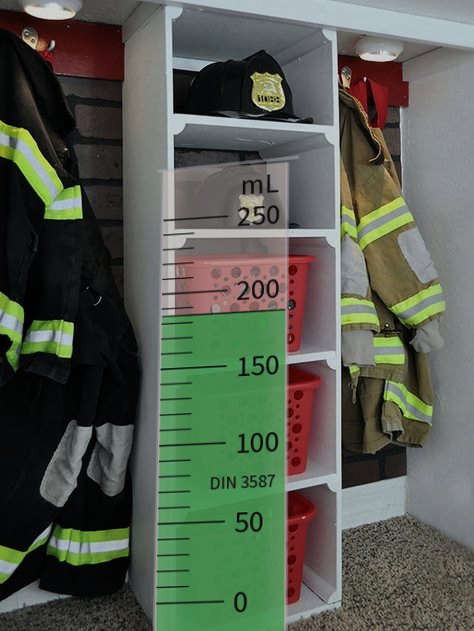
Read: {"value": 185, "unit": "mL"}
